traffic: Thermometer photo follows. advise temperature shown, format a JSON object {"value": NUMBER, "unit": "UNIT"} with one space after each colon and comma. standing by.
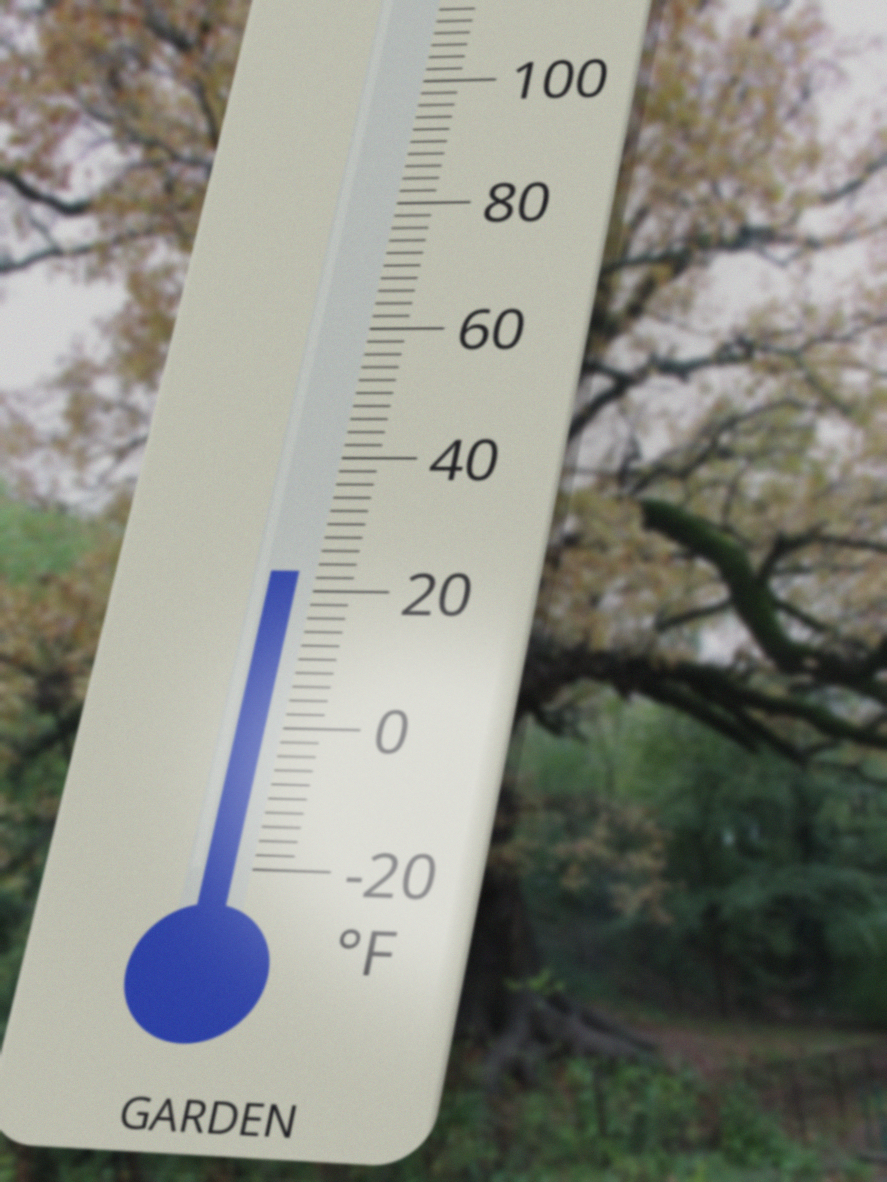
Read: {"value": 23, "unit": "°F"}
